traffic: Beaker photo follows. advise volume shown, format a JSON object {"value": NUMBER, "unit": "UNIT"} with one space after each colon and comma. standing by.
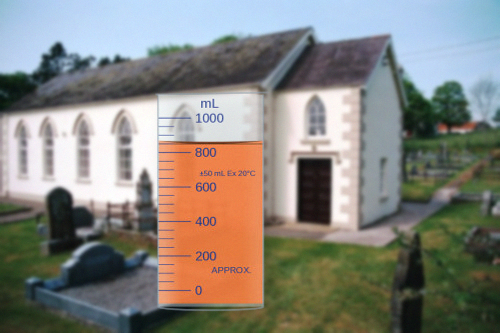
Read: {"value": 850, "unit": "mL"}
